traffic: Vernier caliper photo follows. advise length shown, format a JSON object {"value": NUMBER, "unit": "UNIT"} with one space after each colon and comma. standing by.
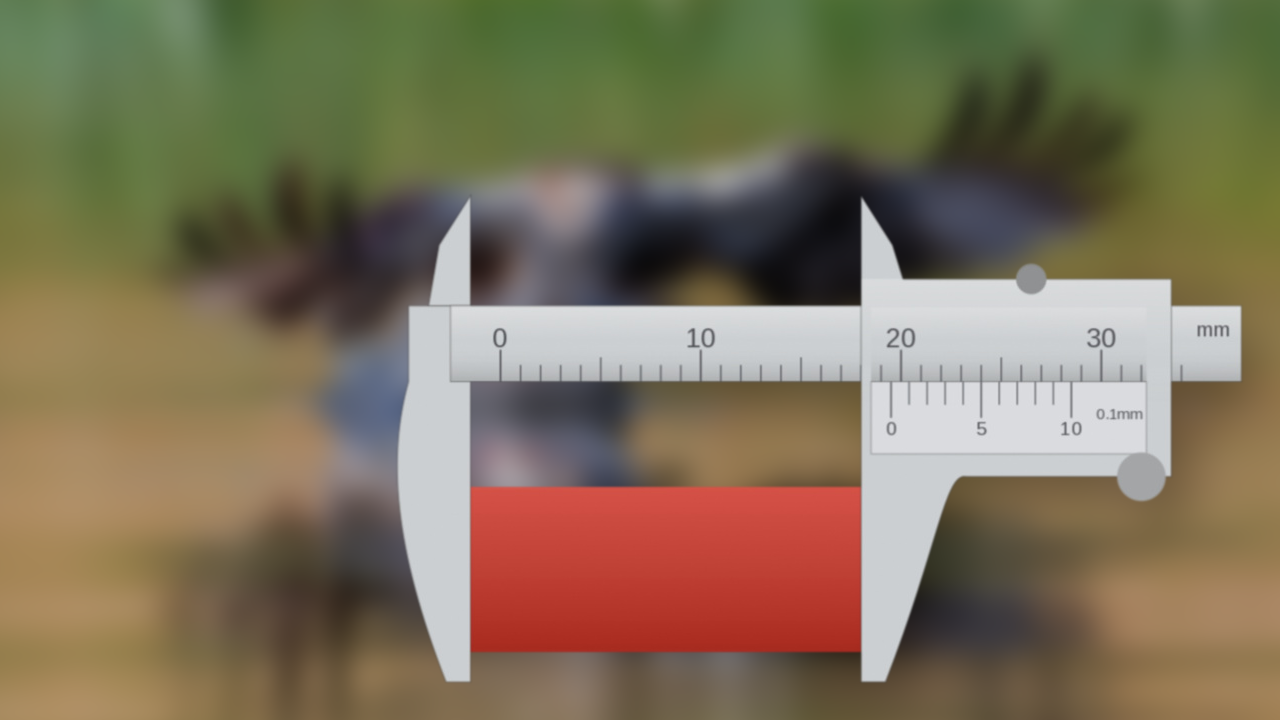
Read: {"value": 19.5, "unit": "mm"}
